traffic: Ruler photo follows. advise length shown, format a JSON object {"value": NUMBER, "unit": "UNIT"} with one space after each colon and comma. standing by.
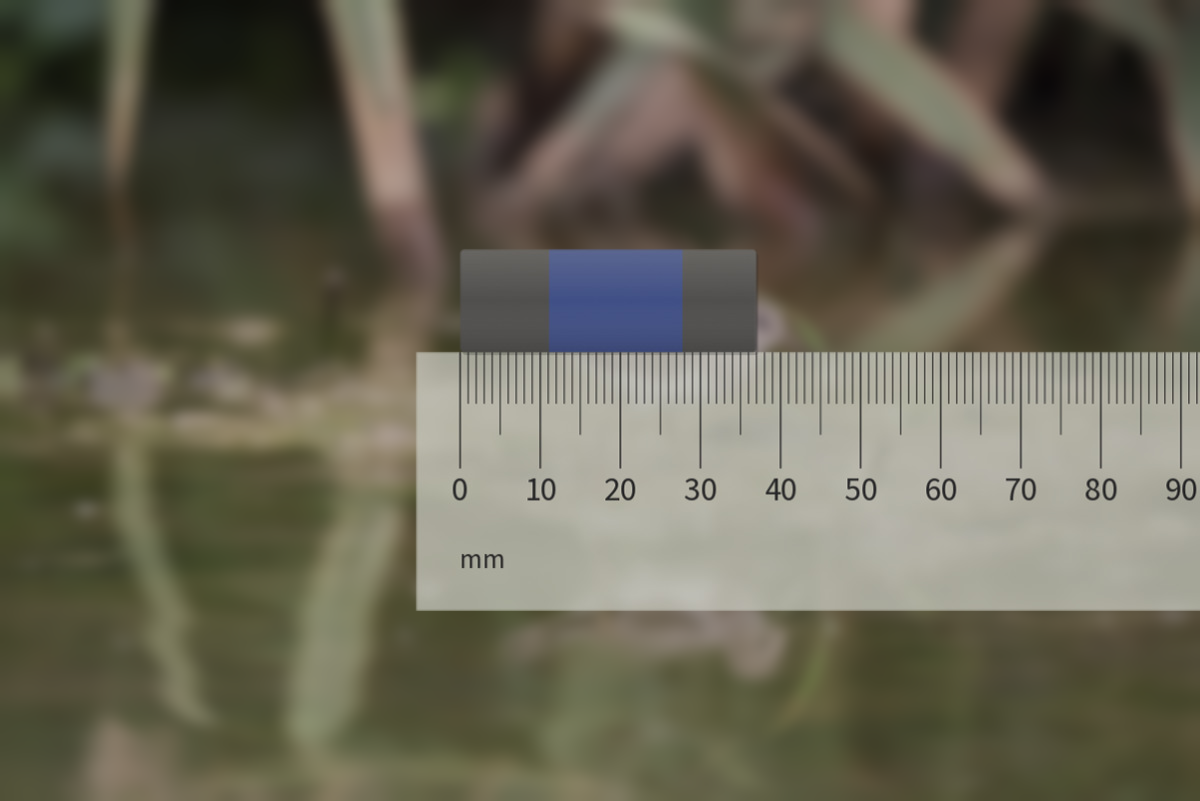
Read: {"value": 37, "unit": "mm"}
